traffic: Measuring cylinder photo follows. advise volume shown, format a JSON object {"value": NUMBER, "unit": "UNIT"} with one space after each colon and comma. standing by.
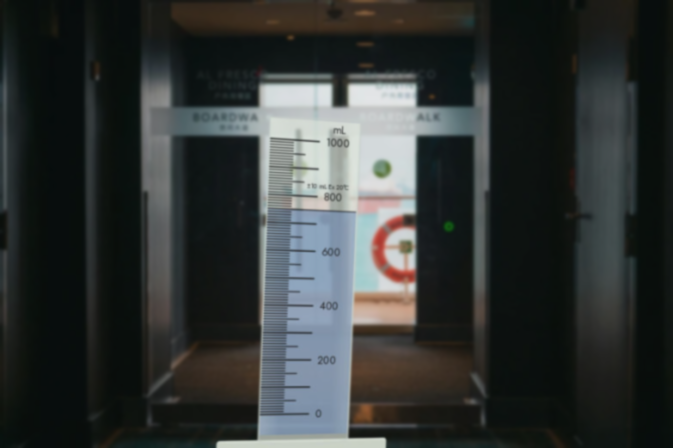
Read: {"value": 750, "unit": "mL"}
